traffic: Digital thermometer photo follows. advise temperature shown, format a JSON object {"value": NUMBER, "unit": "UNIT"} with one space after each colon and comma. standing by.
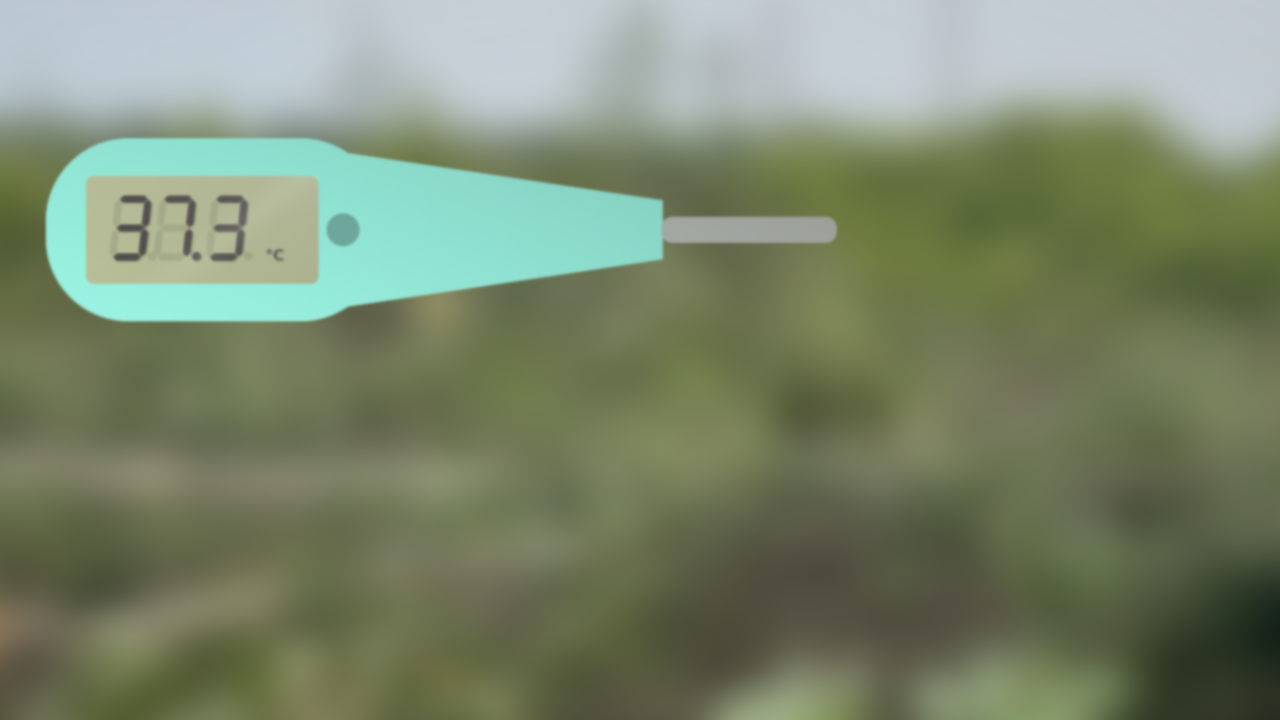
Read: {"value": 37.3, "unit": "°C"}
